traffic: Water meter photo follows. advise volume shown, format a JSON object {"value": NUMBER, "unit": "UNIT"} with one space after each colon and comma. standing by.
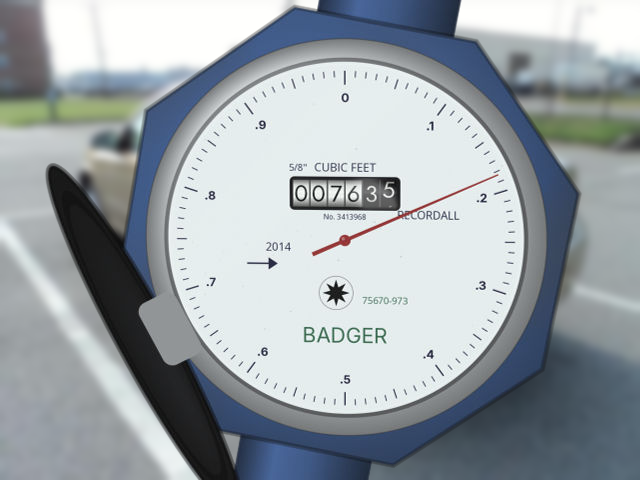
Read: {"value": 7635.18, "unit": "ft³"}
